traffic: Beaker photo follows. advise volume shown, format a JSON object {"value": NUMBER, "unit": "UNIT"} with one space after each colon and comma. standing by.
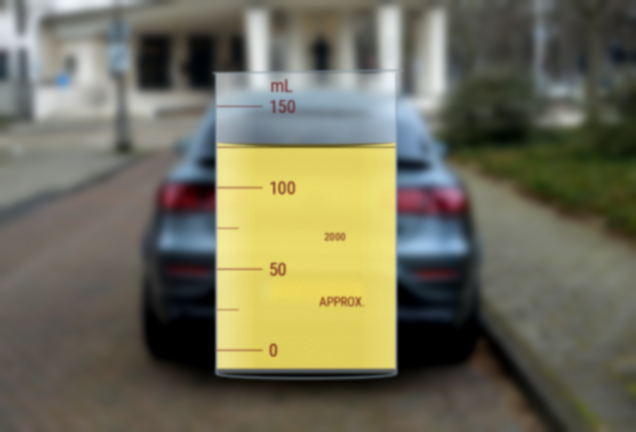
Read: {"value": 125, "unit": "mL"}
